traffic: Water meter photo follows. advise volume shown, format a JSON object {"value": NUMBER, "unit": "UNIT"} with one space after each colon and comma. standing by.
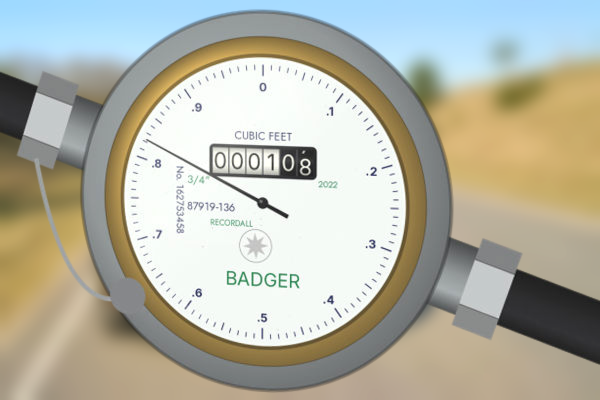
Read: {"value": 107.82, "unit": "ft³"}
